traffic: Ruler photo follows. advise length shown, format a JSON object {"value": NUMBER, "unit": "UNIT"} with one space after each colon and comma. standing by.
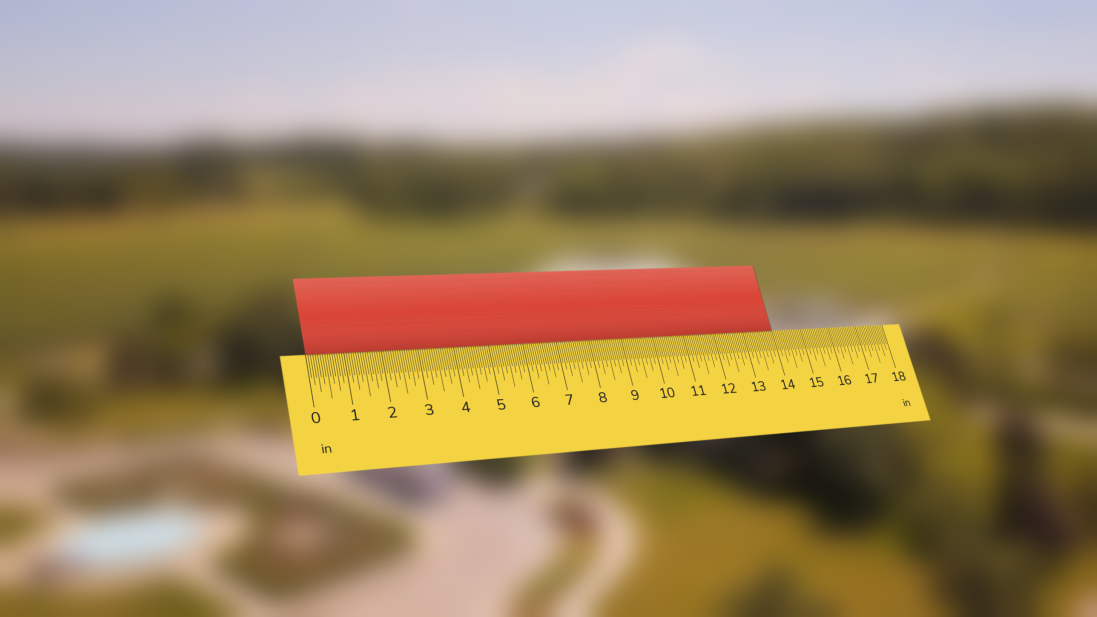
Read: {"value": 14, "unit": "in"}
